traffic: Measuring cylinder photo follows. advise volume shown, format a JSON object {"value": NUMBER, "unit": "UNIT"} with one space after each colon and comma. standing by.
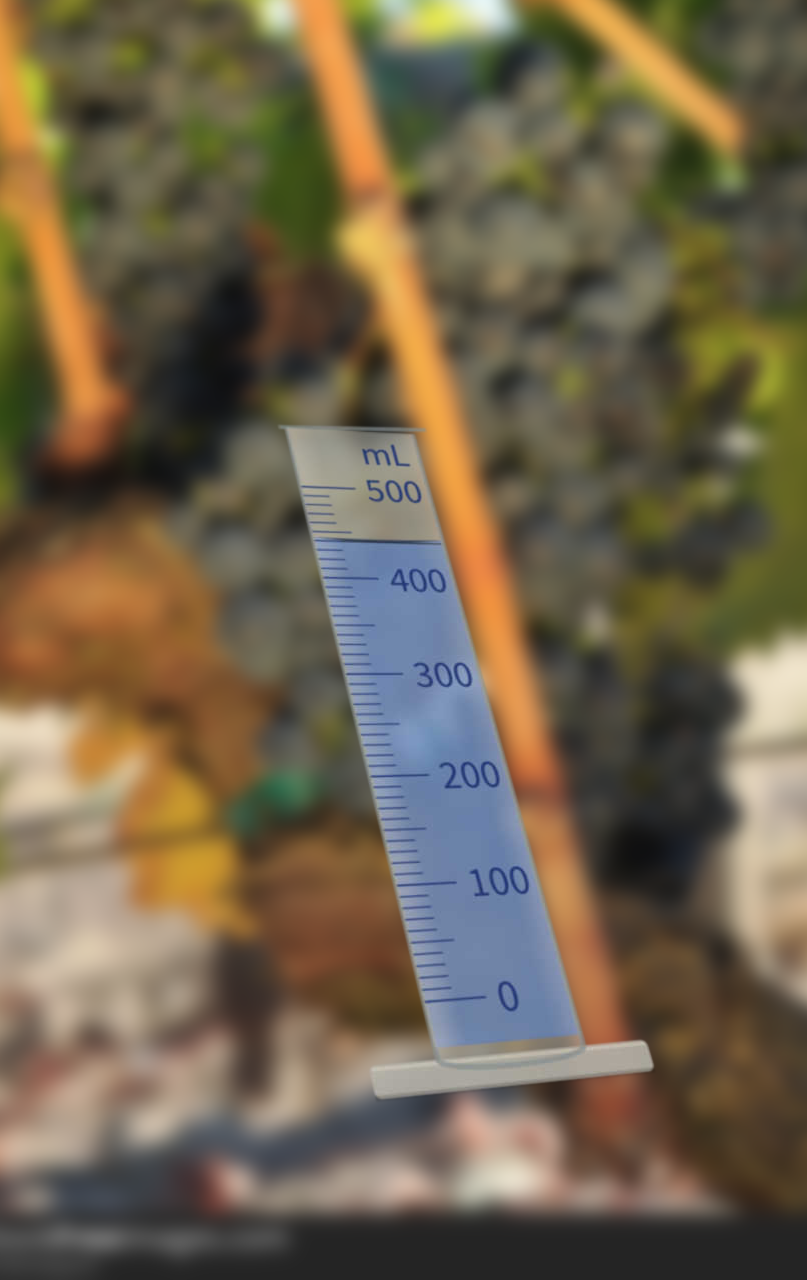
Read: {"value": 440, "unit": "mL"}
